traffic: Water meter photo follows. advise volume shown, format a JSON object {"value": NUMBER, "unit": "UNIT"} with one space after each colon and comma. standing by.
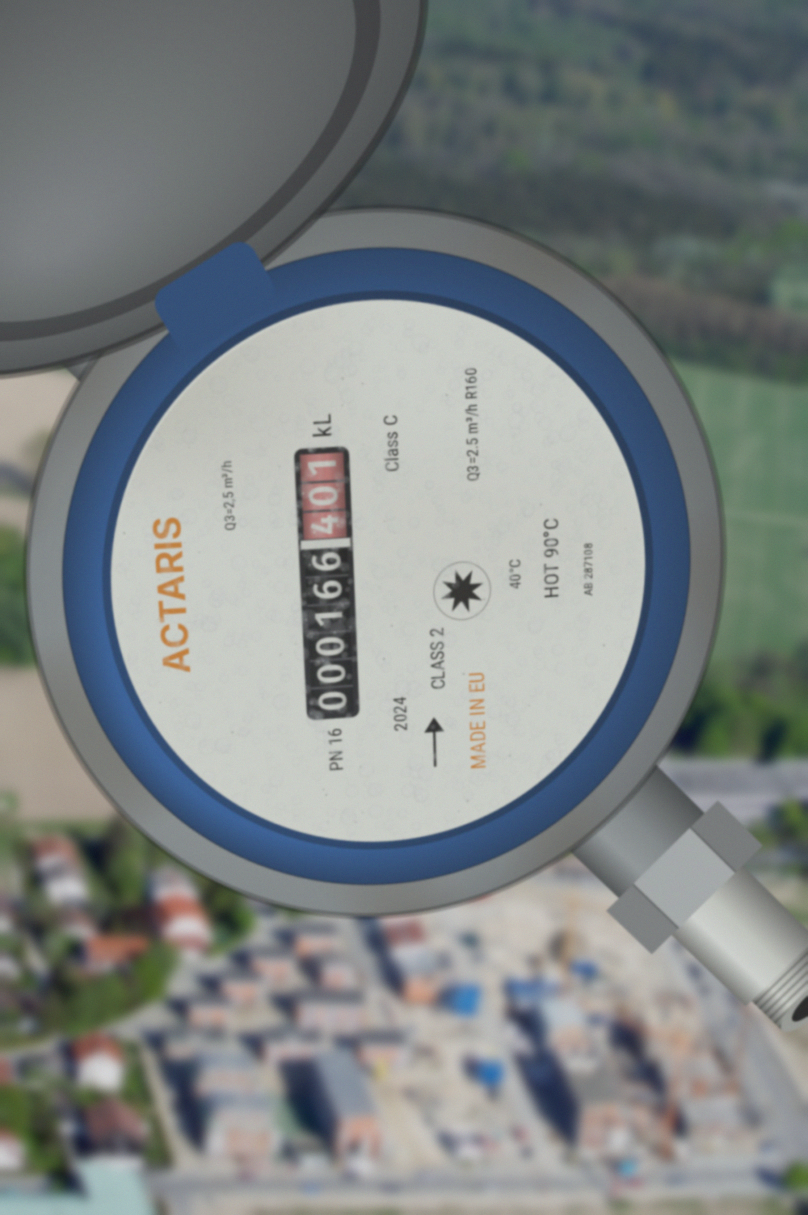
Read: {"value": 166.401, "unit": "kL"}
